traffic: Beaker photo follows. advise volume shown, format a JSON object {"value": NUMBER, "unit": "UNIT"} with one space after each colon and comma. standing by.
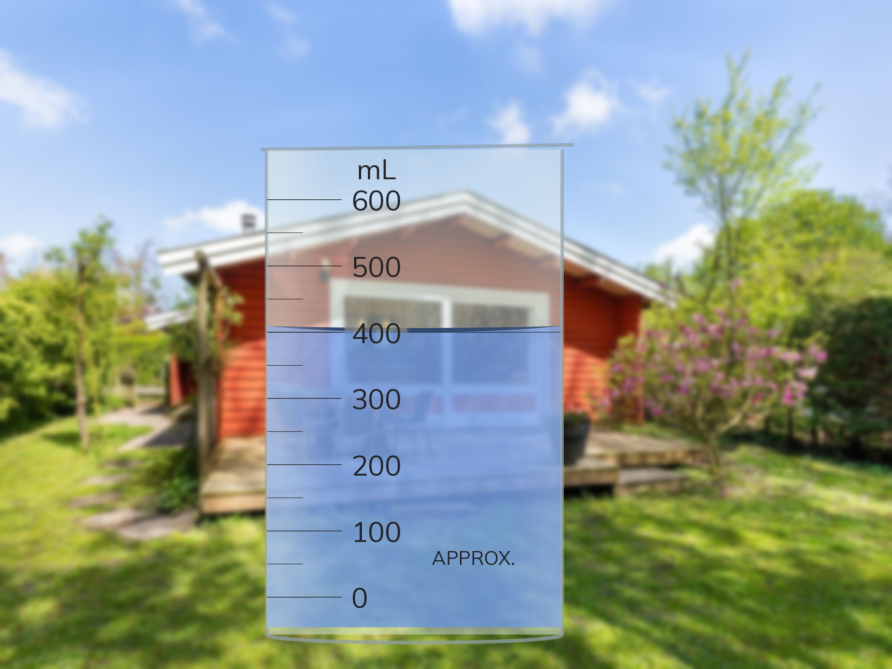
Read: {"value": 400, "unit": "mL"}
